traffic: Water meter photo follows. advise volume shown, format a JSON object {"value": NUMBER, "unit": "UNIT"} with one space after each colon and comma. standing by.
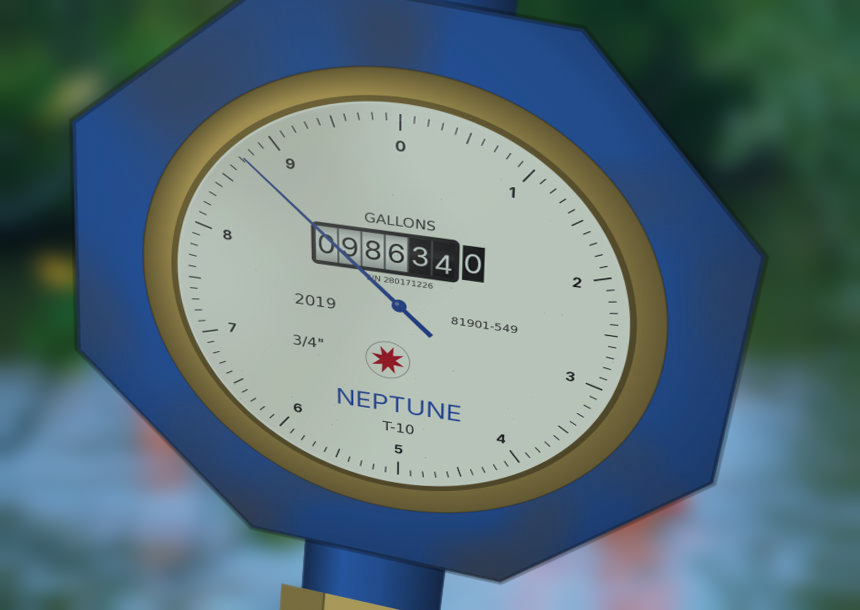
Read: {"value": 986338.7, "unit": "gal"}
